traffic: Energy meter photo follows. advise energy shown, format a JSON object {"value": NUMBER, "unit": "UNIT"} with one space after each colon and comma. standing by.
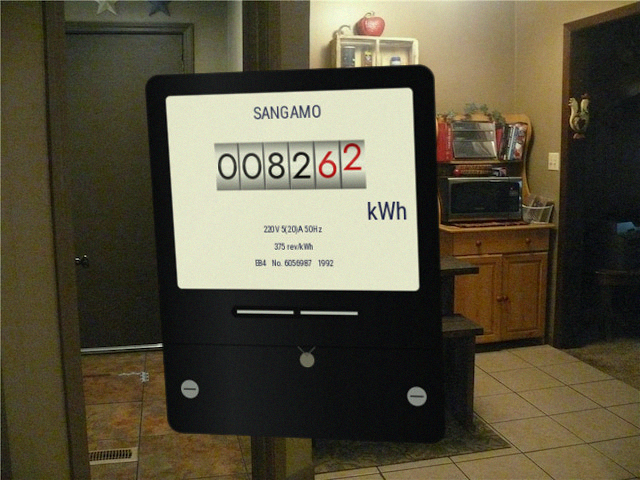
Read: {"value": 82.62, "unit": "kWh"}
